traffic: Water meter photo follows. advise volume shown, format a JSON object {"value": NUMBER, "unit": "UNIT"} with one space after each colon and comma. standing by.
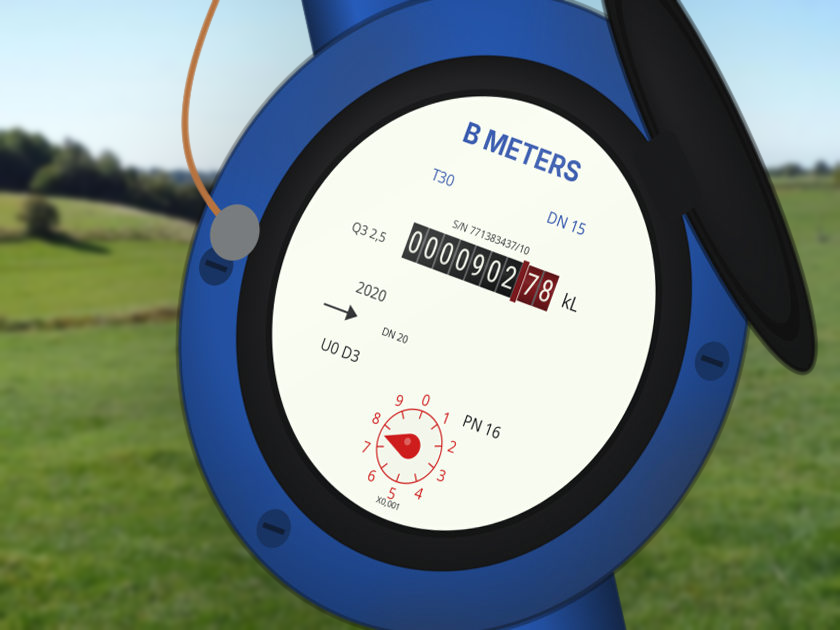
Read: {"value": 902.787, "unit": "kL"}
